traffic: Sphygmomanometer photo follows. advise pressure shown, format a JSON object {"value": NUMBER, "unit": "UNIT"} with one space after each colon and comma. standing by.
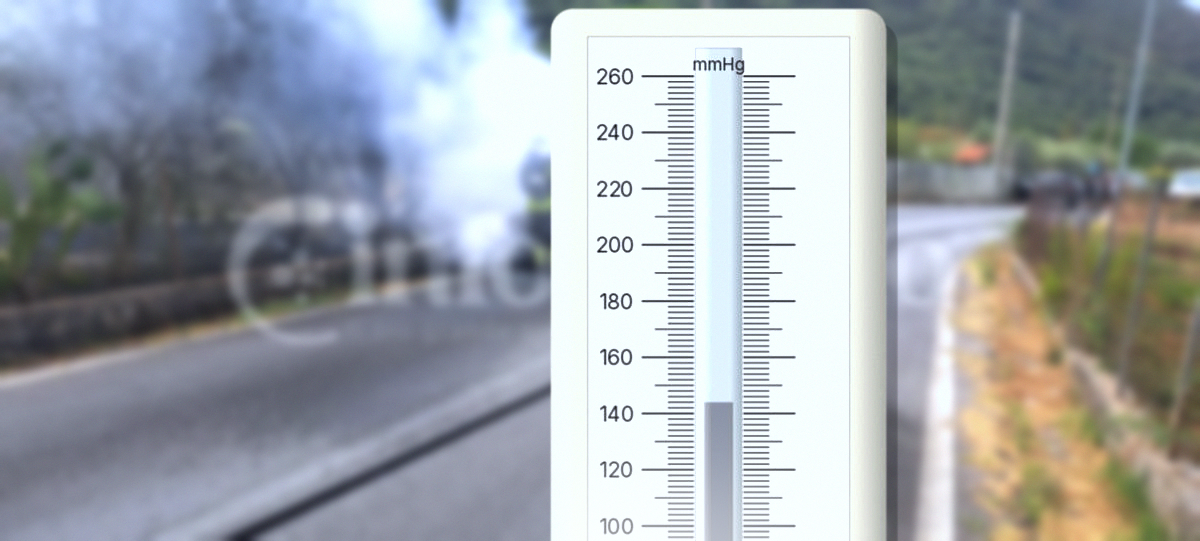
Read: {"value": 144, "unit": "mmHg"}
